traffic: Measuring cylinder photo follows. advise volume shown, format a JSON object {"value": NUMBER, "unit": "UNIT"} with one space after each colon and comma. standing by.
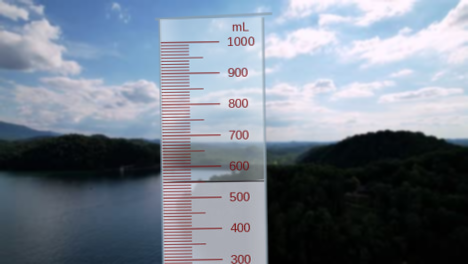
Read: {"value": 550, "unit": "mL"}
